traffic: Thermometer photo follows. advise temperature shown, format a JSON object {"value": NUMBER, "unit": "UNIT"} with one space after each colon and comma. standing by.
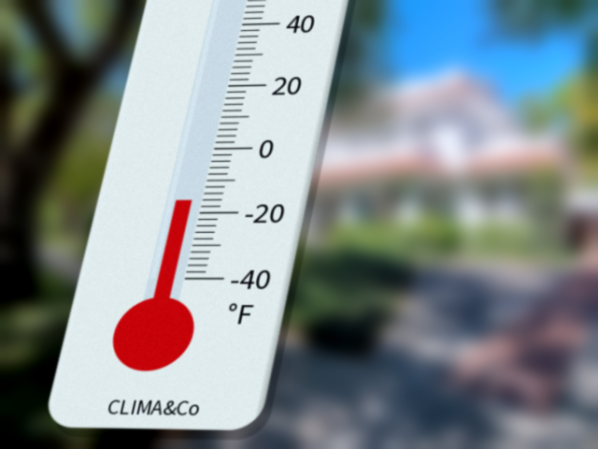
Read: {"value": -16, "unit": "°F"}
